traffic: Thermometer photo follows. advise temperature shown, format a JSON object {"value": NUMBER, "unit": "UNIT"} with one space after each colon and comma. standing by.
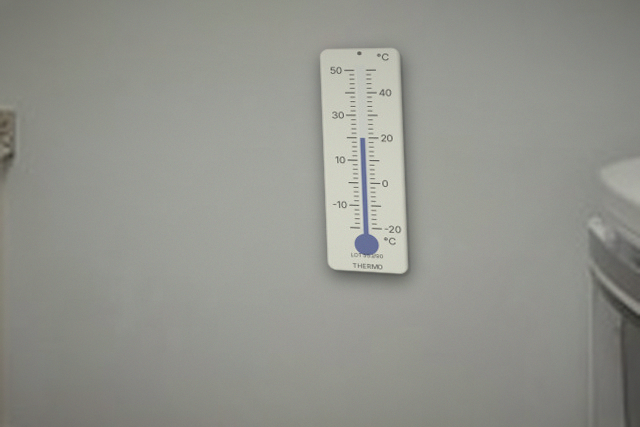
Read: {"value": 20, "unit": "°C"}
